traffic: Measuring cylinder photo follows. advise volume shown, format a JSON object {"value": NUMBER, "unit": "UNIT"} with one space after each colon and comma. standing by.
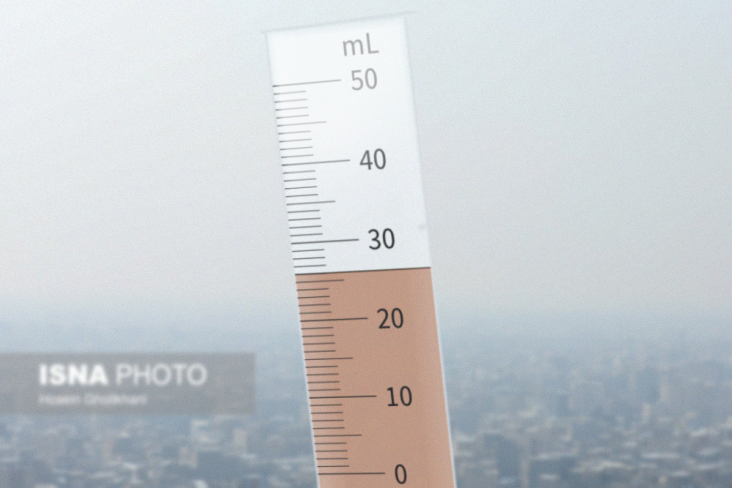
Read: {"value": 26, "unit": "mL"}
